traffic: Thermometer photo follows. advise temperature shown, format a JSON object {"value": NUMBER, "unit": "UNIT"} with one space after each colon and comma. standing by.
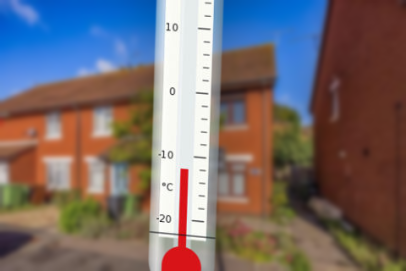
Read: {"value": -12, "unit": "°C"}
